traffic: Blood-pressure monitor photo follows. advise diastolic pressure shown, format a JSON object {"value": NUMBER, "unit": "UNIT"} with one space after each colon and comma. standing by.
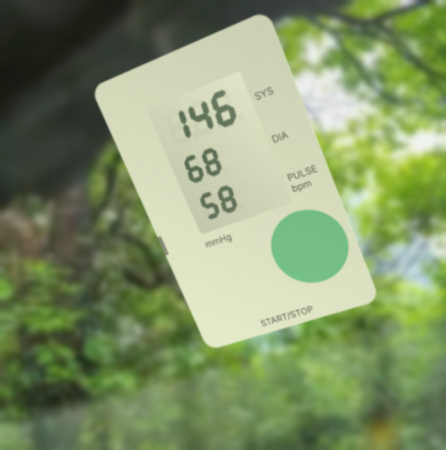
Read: {"value": 68, "unit": "mmHg"}
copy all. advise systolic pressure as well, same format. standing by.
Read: {"value": 146, "unit": "mmHg"}
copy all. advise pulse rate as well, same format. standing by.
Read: {"value": 58, "unit": "bpm"}
